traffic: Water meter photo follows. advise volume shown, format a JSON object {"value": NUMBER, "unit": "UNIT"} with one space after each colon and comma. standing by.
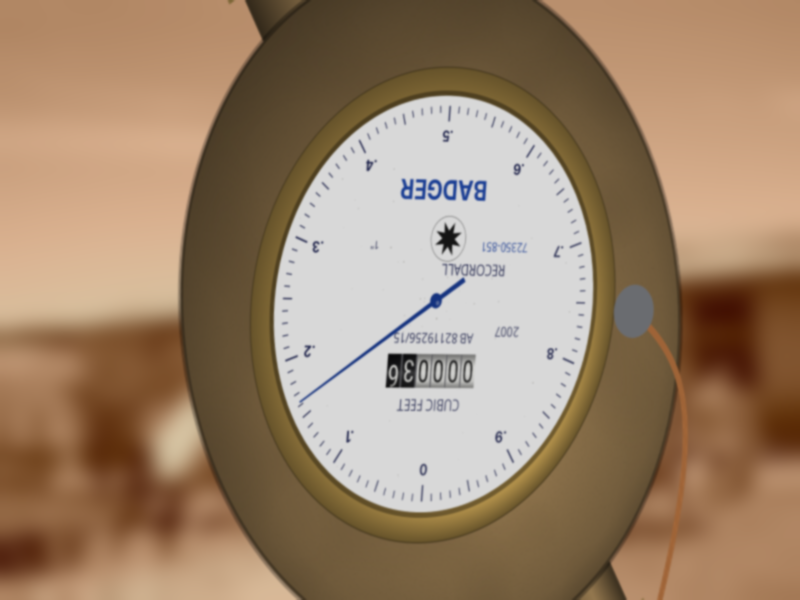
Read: {"value": 36.16, "unit": "ft³"}
